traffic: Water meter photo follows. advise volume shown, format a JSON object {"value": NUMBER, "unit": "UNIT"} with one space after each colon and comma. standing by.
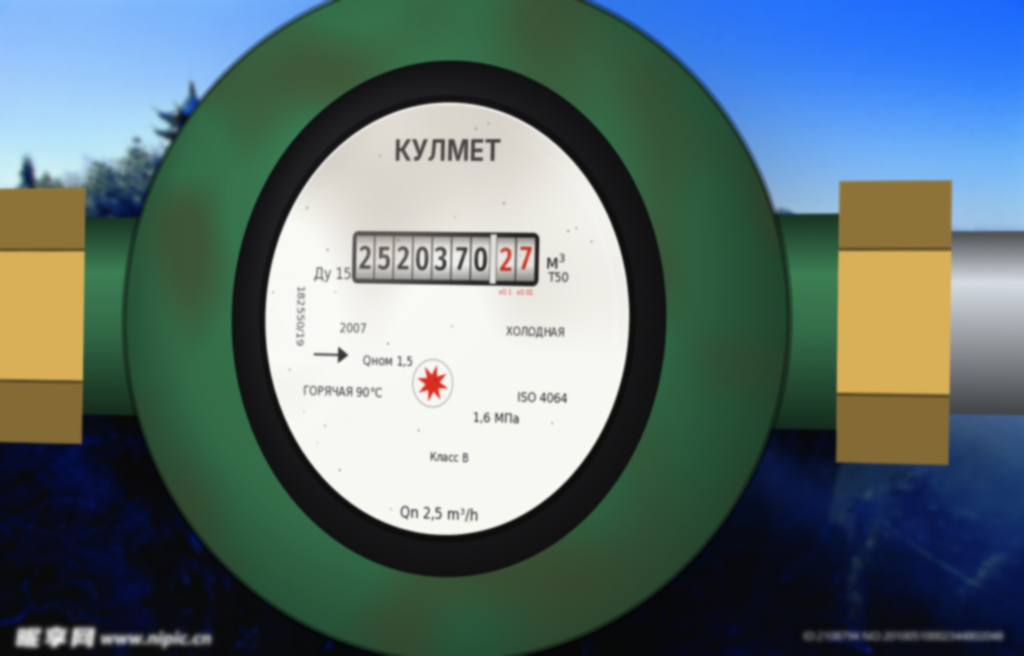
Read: {"value": 2520370.27, "unit": "m³"}
